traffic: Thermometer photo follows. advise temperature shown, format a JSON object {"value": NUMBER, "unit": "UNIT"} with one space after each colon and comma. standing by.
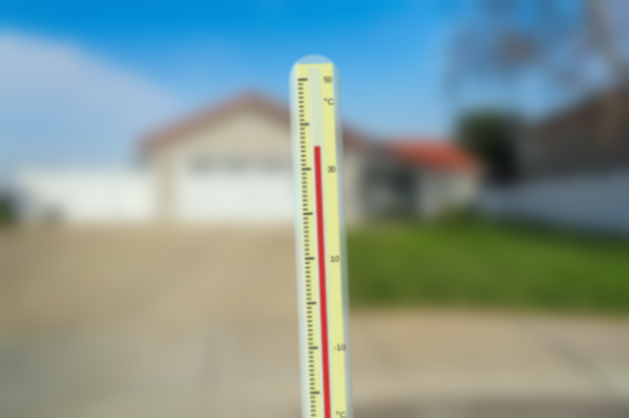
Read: {"value": 35, "unit": "°C"}
